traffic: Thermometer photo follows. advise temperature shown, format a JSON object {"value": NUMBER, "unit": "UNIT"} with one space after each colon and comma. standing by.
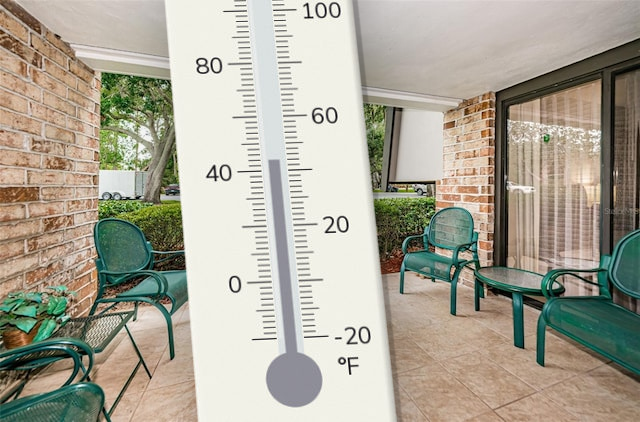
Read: {"value": 44, "unit": "°F"}
